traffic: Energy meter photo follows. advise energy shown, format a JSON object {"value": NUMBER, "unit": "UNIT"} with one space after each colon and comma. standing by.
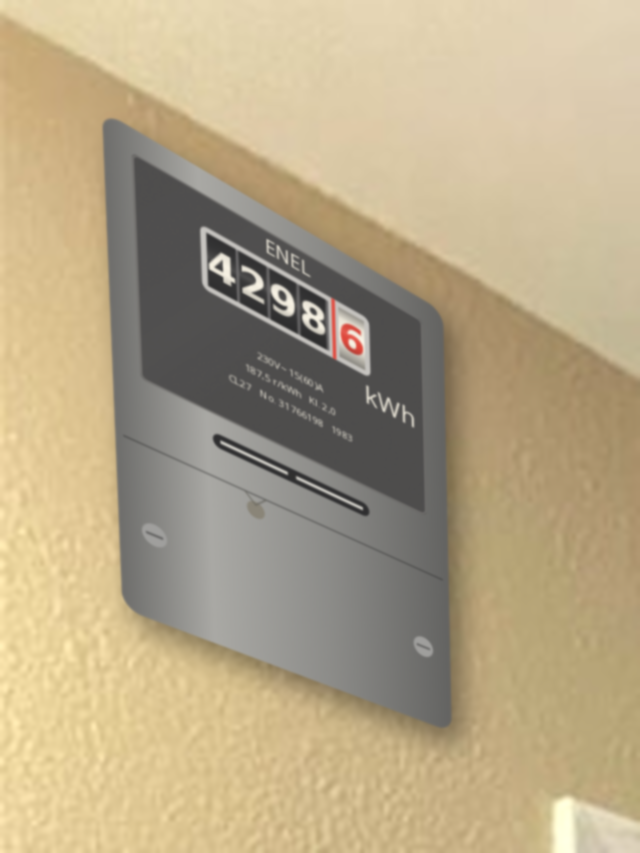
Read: {"value": 4298.6, "unit": "kWh"}
